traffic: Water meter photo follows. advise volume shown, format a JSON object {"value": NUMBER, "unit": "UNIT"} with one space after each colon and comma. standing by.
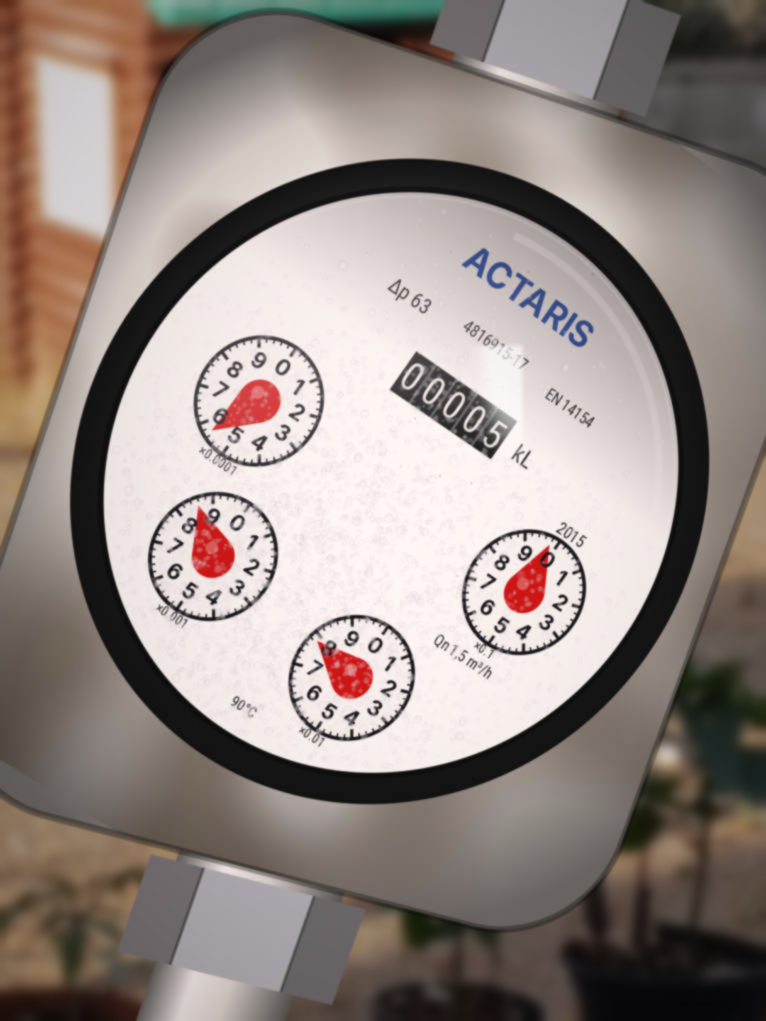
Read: {"value": 4.9785, "unit": "kL"}
